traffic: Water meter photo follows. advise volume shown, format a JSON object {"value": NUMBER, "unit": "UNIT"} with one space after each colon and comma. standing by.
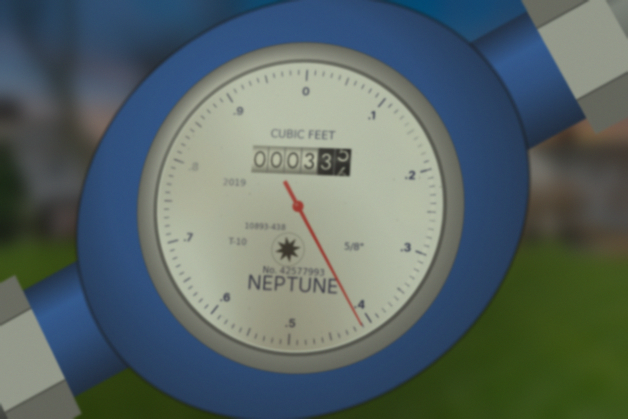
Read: {"value": 335.41, "unit": "ft³"}
